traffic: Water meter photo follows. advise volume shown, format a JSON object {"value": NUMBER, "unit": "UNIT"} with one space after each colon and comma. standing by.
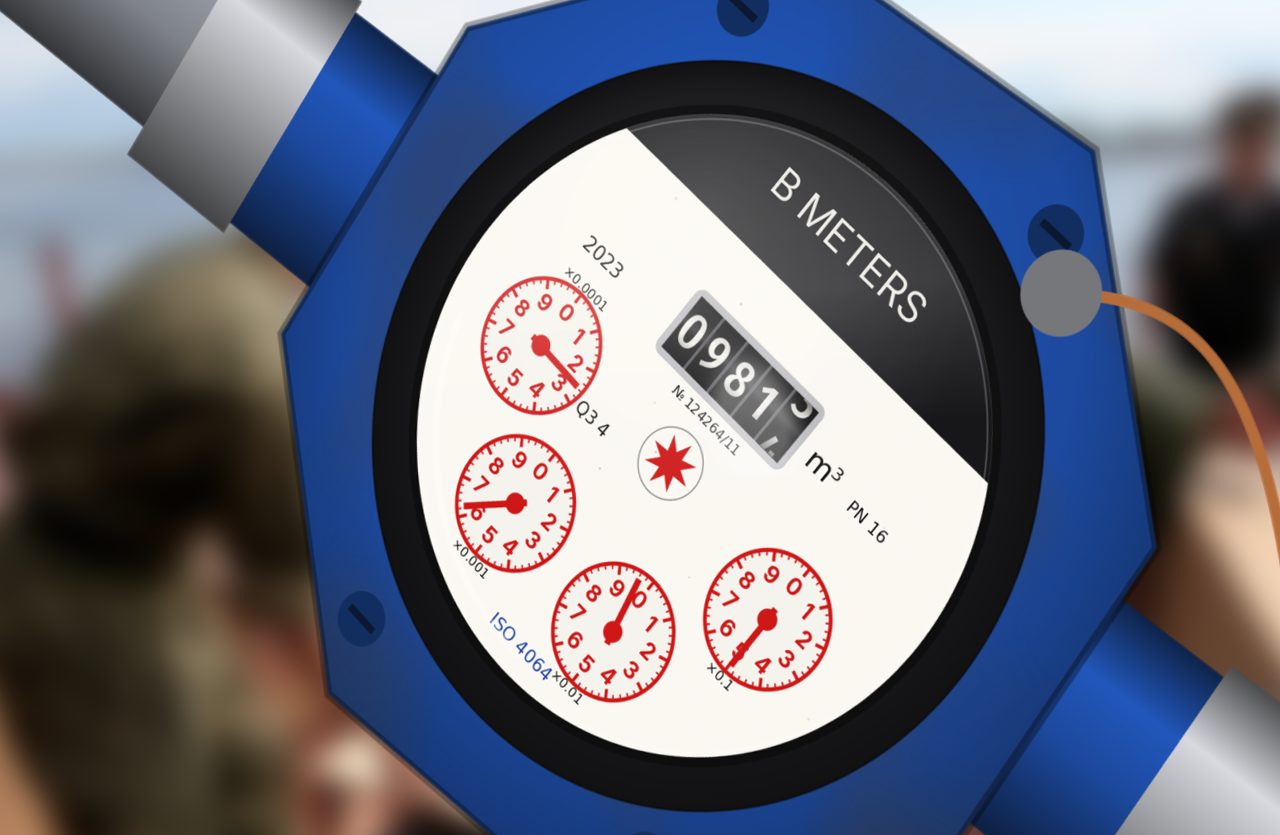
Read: {"value": 9813.4962, "unit": "m³"}
